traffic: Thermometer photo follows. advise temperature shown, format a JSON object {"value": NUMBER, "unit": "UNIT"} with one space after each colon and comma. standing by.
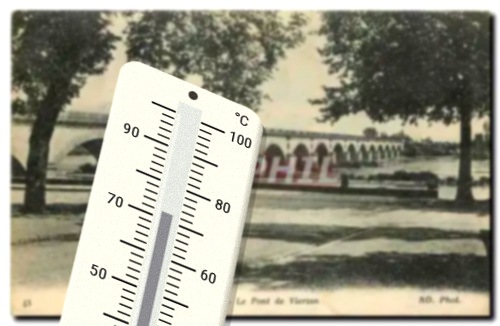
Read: {"value": 72, "unit": "°C"}
